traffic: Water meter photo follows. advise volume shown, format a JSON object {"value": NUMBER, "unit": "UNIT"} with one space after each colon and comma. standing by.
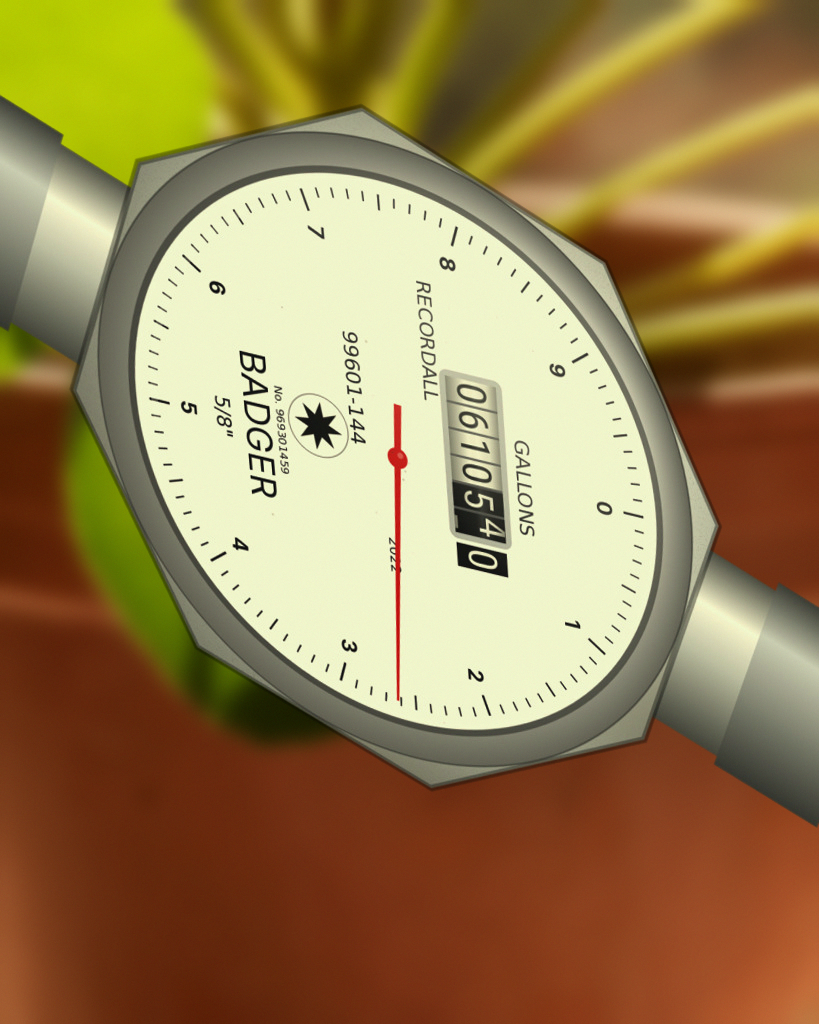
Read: {"value": 610542.6, "unit": "gal"}
